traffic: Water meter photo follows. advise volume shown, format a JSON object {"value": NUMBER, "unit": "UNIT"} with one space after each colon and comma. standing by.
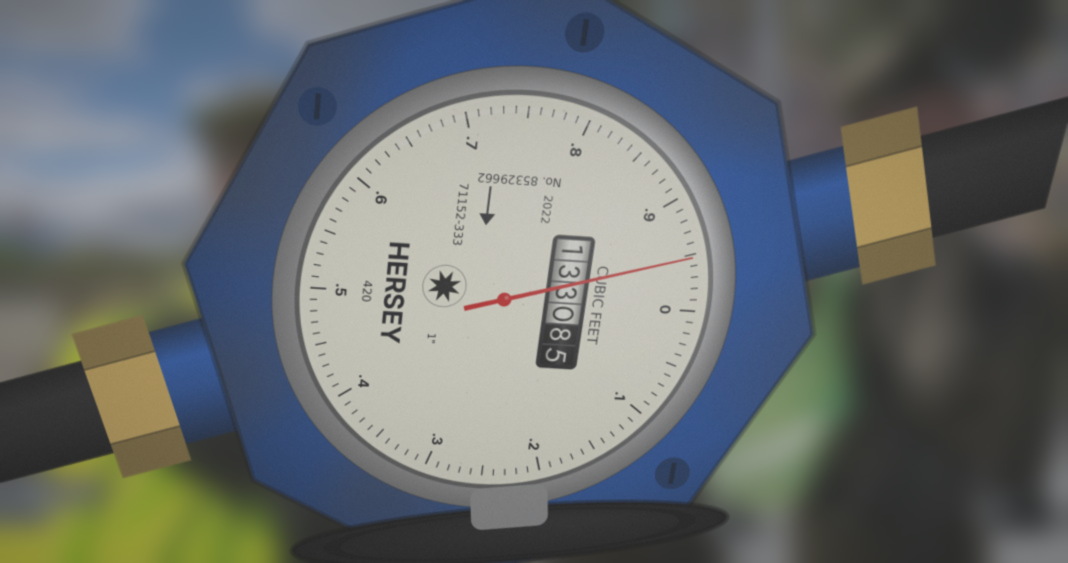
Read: {"value": 133084.95, "unit": "ft³"}
